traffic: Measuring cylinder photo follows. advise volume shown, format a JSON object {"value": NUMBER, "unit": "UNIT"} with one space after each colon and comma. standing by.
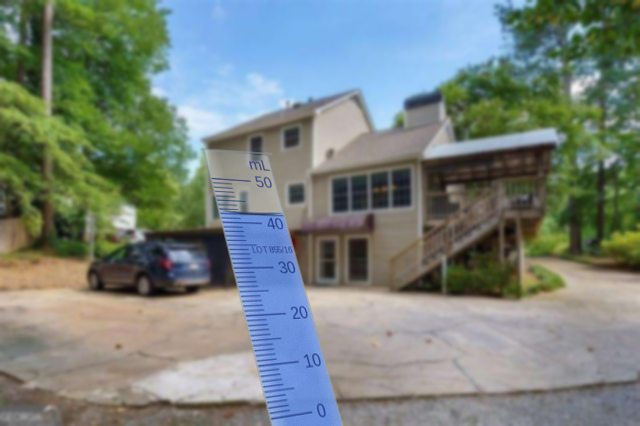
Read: {"value": 42, "unit": "mL"}
